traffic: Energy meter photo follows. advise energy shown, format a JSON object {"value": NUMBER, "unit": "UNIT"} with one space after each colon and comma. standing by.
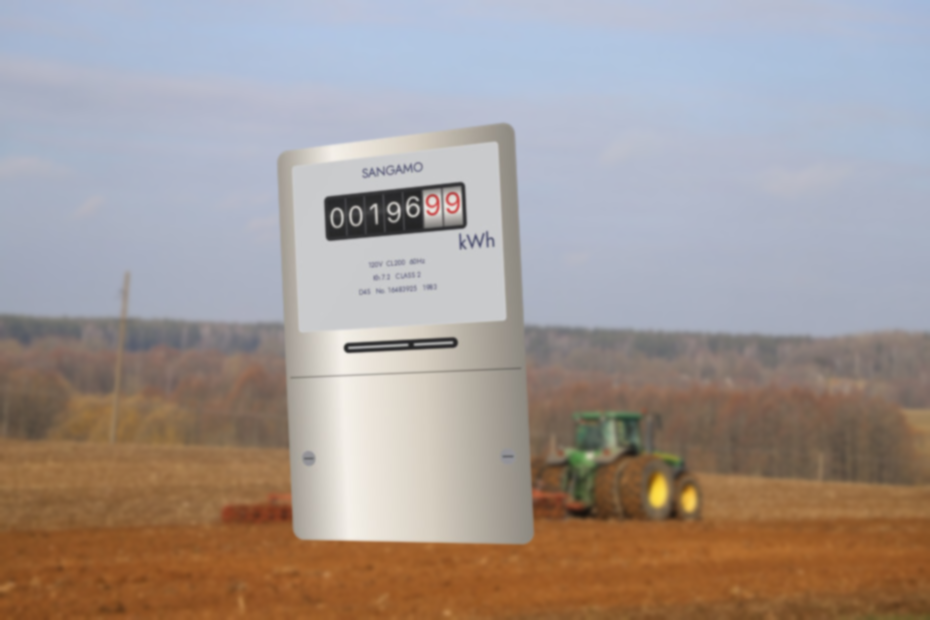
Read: {"value": 196.99, "unit": "kWh"}
